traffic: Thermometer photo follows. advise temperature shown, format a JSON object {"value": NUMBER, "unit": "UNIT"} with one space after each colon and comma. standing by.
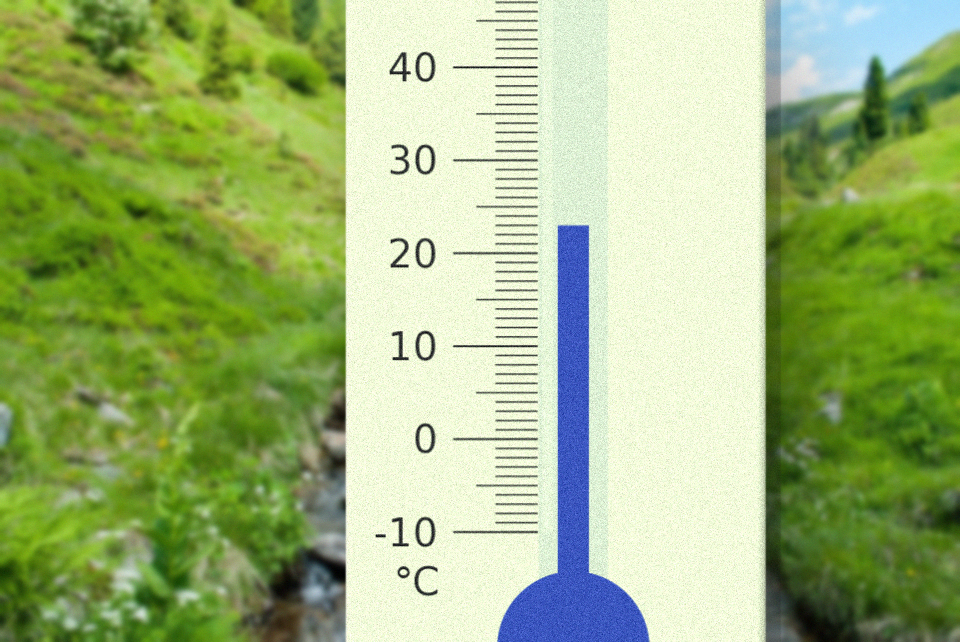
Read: {"value": 23, "unit": "°C"}
